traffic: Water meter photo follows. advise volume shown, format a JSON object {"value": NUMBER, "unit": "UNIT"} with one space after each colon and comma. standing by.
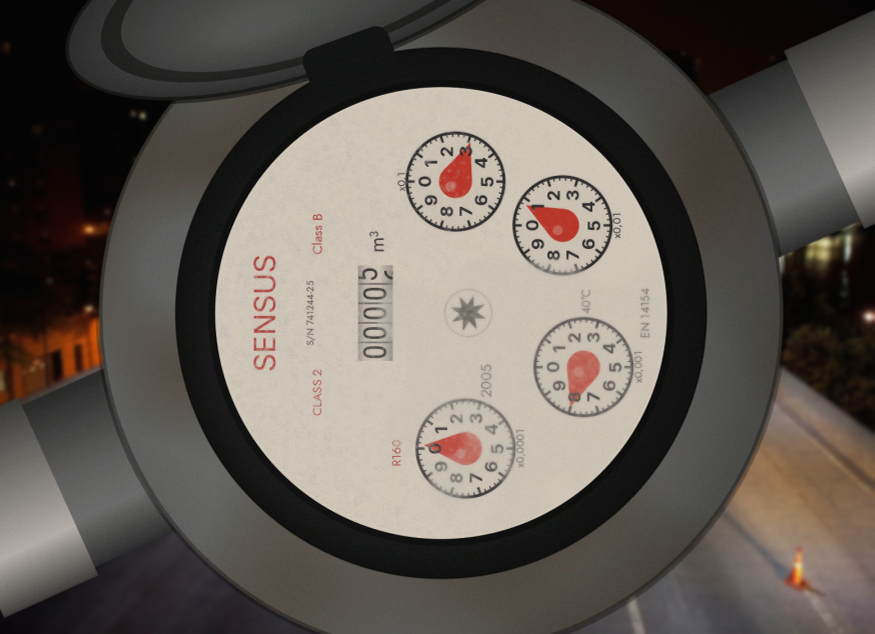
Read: {"value": 5.3080, "unit": "m³"}
